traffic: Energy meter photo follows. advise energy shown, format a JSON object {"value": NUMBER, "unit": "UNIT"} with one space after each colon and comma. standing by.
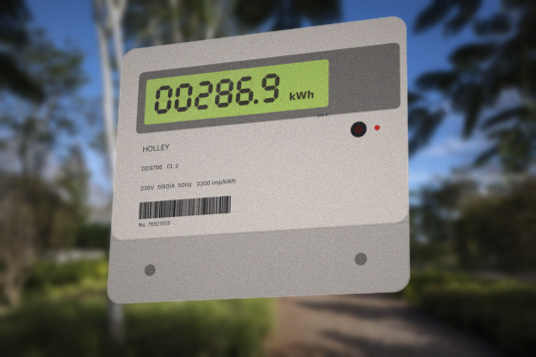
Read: {"value": 286.9, "unit": "kWh"}
